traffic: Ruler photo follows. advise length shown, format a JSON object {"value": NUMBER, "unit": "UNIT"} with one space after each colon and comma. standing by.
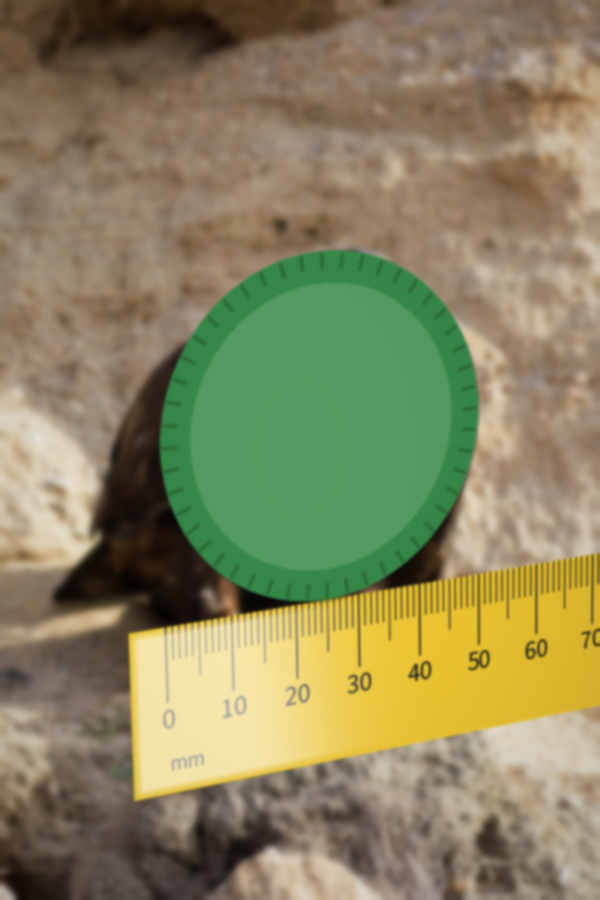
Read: {"value": 50, "unit": "mm"}
